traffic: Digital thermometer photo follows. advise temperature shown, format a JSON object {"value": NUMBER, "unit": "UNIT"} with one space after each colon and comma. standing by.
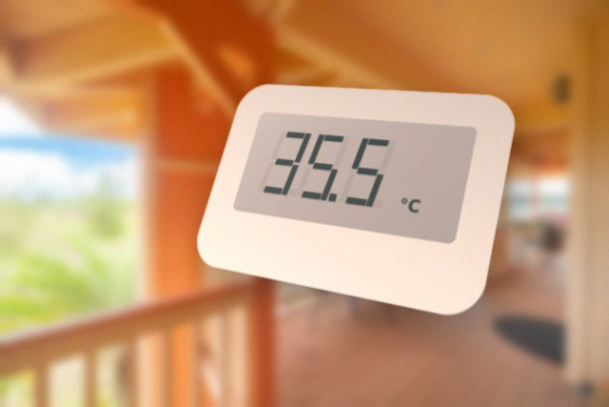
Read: {"value": 35.5, "unit": "°C"}
